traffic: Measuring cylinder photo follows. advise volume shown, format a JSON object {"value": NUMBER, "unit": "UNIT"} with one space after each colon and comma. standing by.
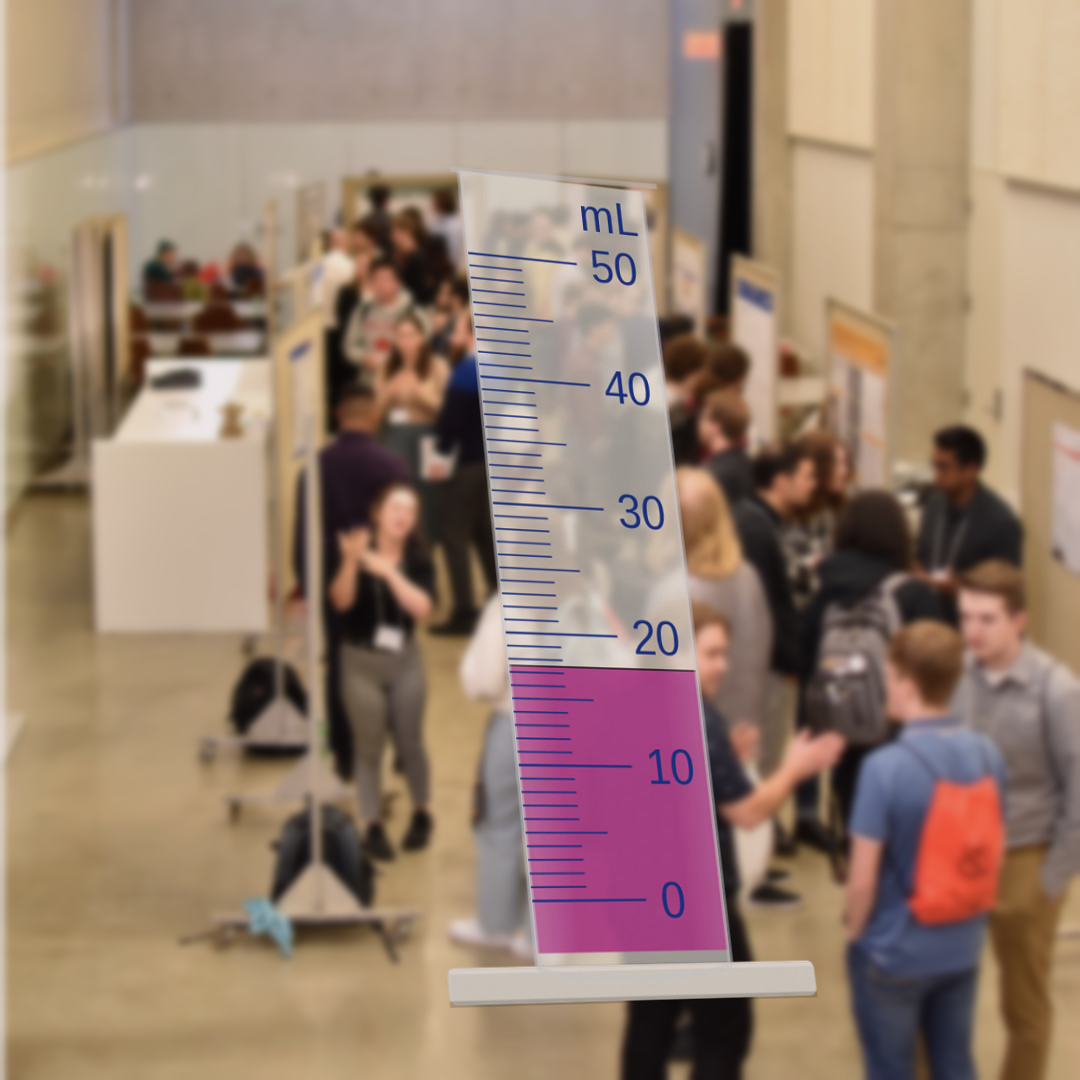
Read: {"value": 17.5, "unit": "mL"}
